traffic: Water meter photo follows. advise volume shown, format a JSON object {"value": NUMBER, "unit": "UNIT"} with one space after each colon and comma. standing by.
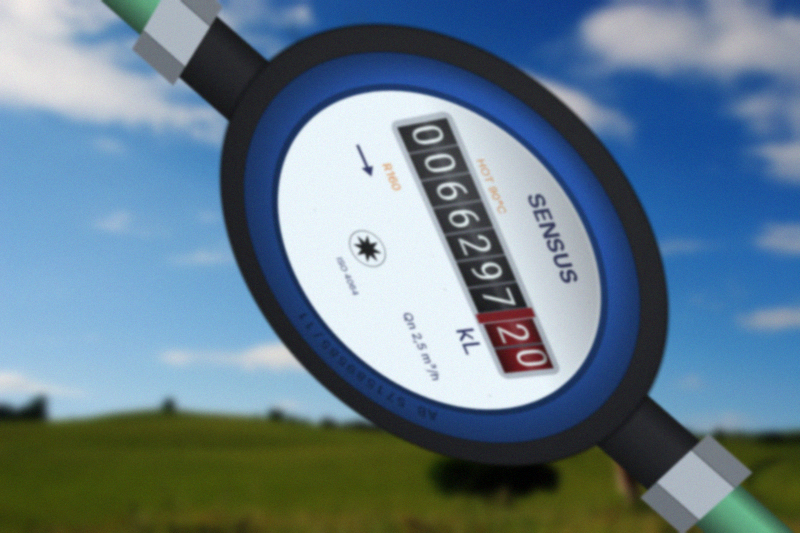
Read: {"value": 66297.20, "unit": "kL"}
